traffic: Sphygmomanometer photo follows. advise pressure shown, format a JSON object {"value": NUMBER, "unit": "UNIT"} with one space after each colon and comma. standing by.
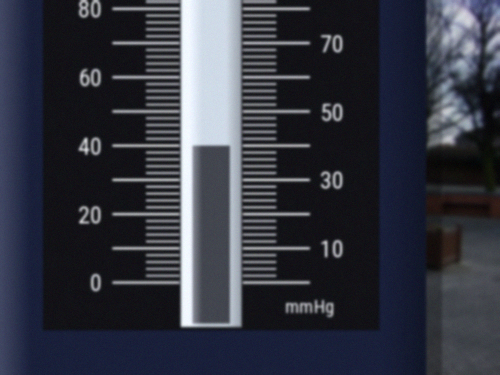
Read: {"value": 40, "unit": "mmHg"}
